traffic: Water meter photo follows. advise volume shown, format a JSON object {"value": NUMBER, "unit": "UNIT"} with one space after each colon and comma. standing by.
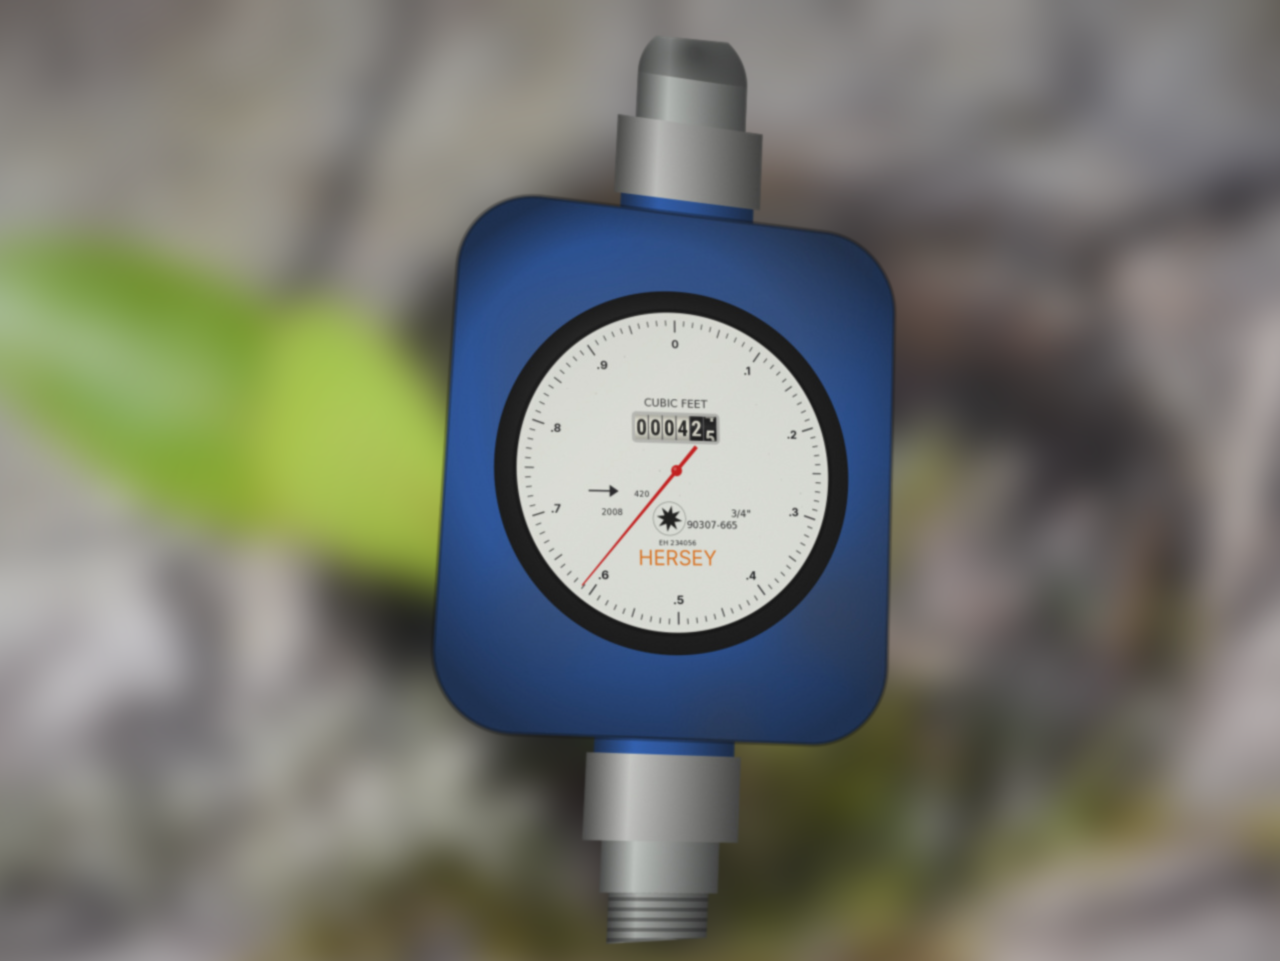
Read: {"value": 424.61, "unit": "ft³"}
